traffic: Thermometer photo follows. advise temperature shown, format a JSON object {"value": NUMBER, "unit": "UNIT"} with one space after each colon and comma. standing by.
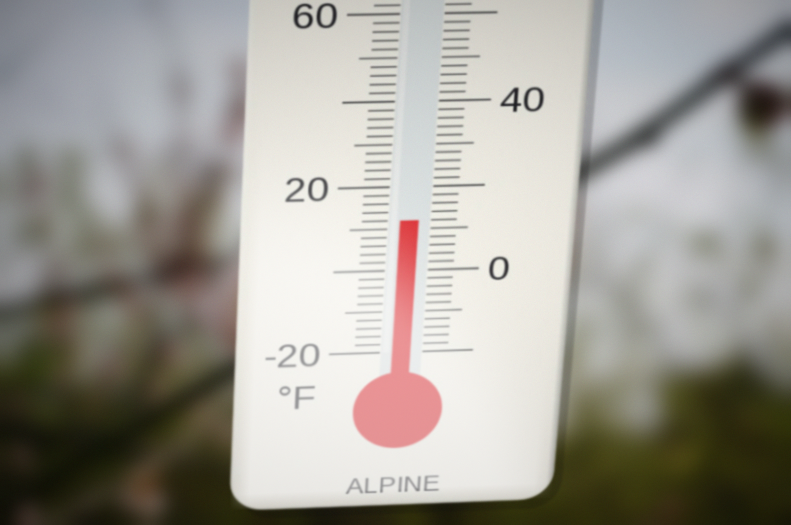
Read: {"value": 12, "unit": "°F"}
